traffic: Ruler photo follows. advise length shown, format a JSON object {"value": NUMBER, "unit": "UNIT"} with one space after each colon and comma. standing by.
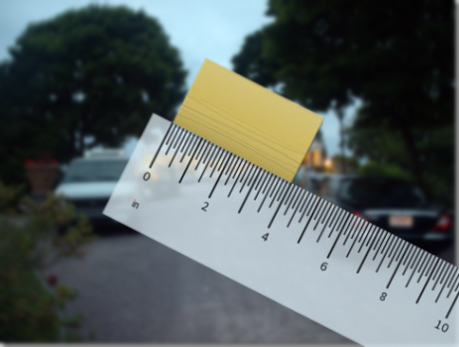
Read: {"value": 4, "unit": "in"}
